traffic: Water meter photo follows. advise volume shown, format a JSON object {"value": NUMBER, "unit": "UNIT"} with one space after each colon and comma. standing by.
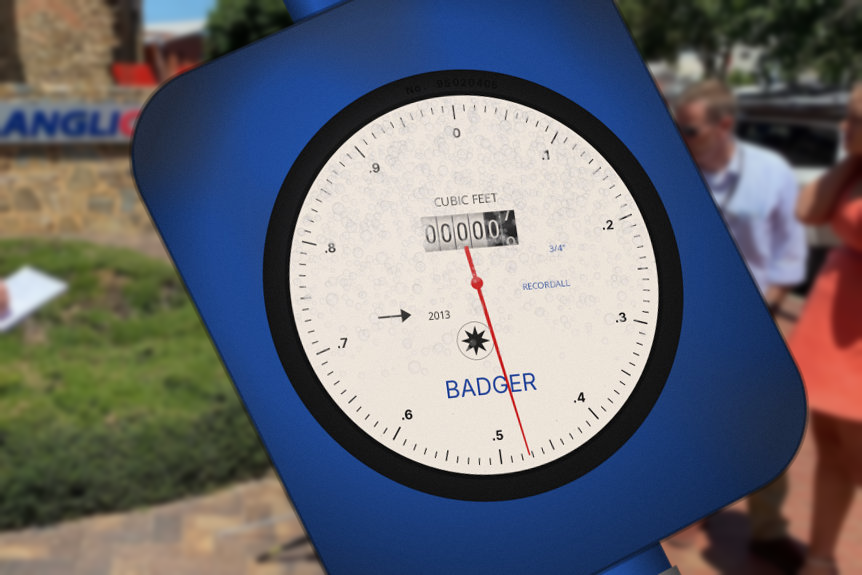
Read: {"value": 7.47, "unit": "ft³"}
